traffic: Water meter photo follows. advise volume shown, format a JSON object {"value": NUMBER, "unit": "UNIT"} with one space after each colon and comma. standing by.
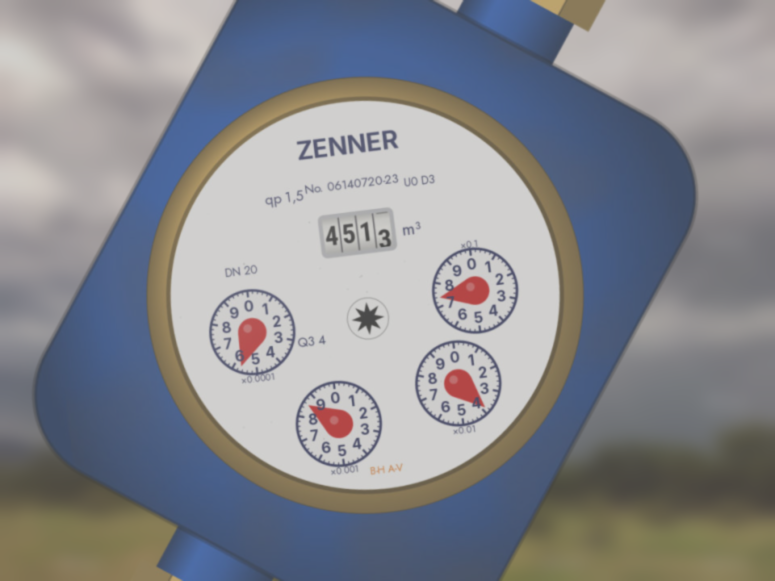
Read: {"value": 4512.7385, "unit": "m³"}
